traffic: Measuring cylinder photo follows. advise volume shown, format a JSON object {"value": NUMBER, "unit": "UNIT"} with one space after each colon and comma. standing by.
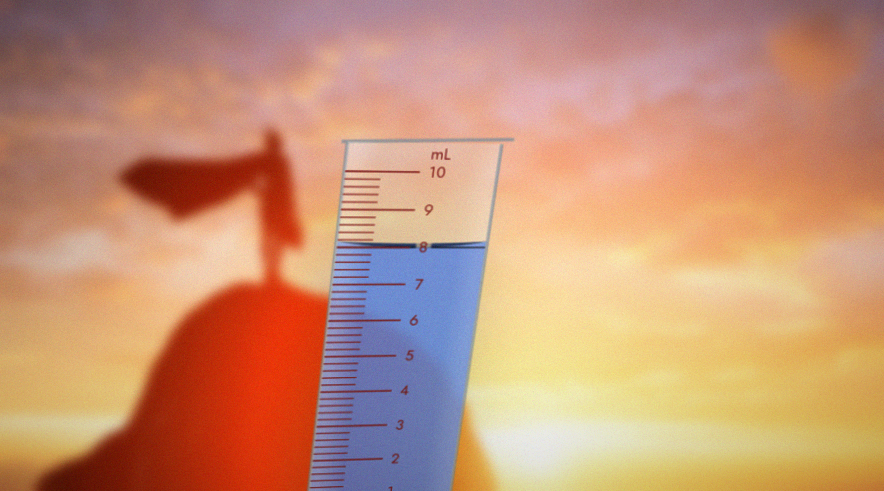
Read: {"value": 8, "unit": "mL"}
